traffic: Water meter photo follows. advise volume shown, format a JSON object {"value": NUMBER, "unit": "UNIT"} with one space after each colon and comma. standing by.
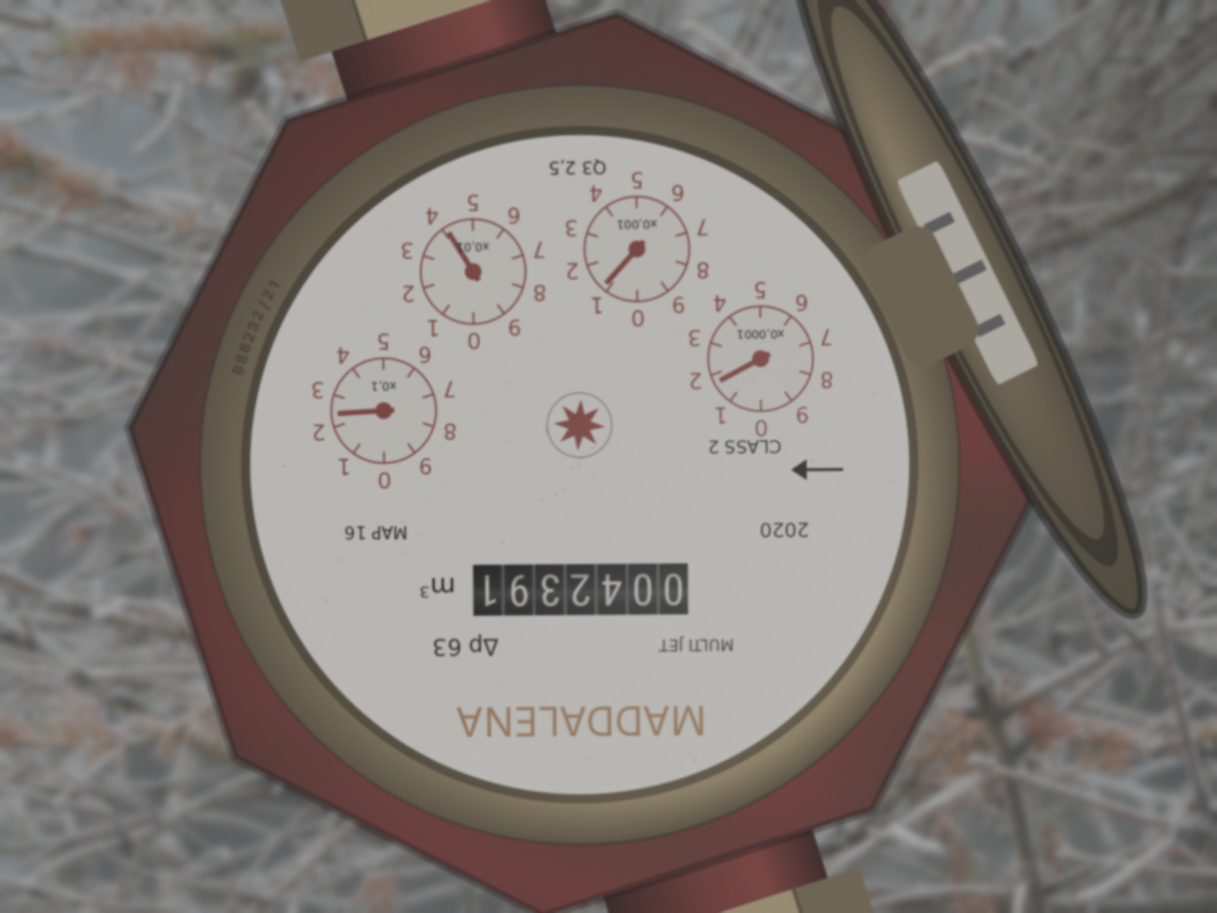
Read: {"value": 42391.2411, "unit": "m³"}
